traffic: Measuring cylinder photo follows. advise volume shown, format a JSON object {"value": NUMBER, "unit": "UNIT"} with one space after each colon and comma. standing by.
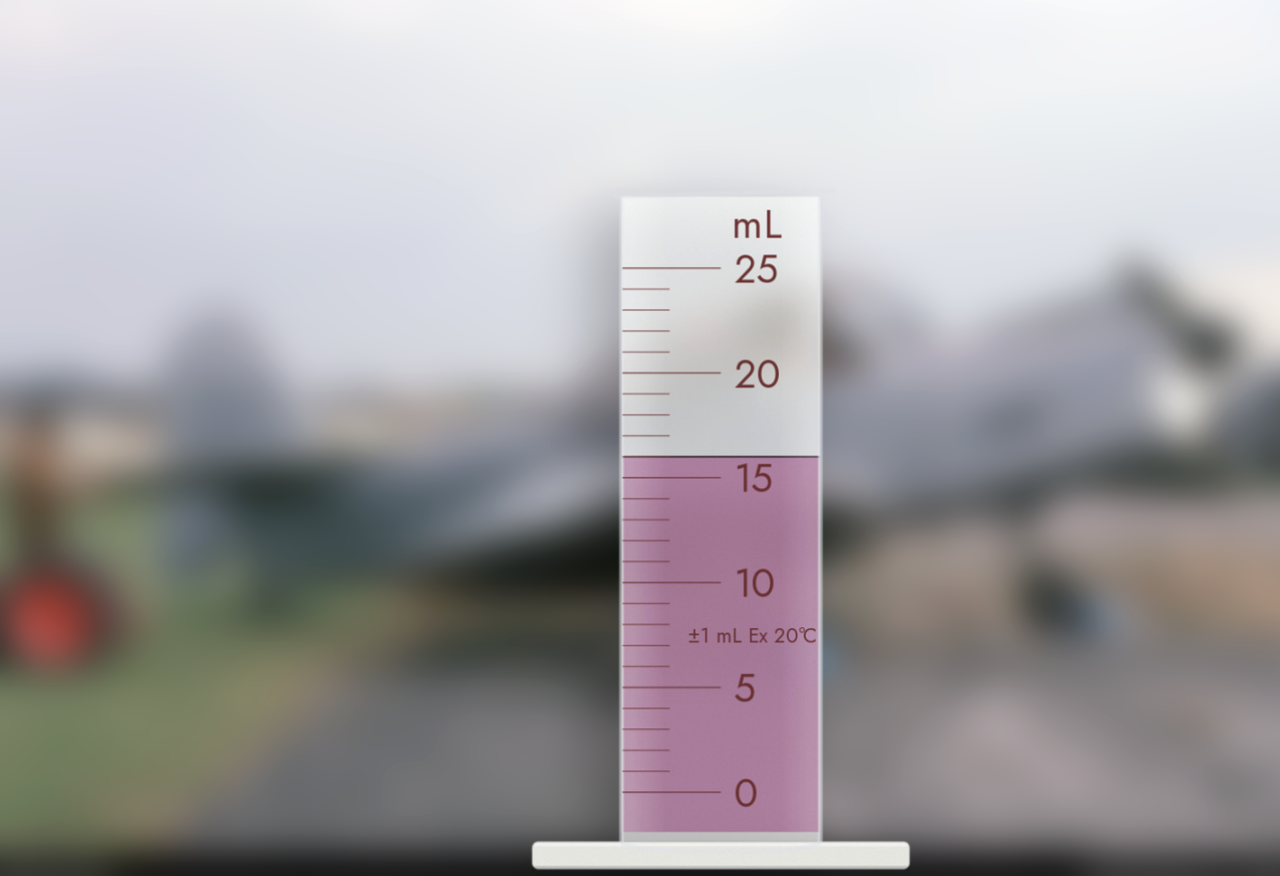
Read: {"value": 16, "unit": "mL"}
